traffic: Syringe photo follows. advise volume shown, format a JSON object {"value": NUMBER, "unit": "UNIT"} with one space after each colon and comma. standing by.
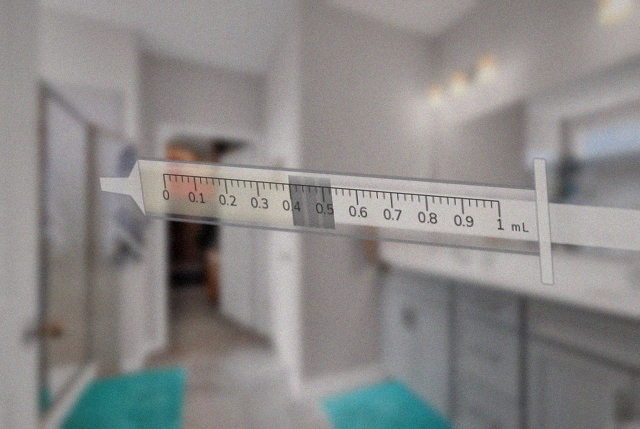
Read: {"value": 0.4, "unit": "mL"}
